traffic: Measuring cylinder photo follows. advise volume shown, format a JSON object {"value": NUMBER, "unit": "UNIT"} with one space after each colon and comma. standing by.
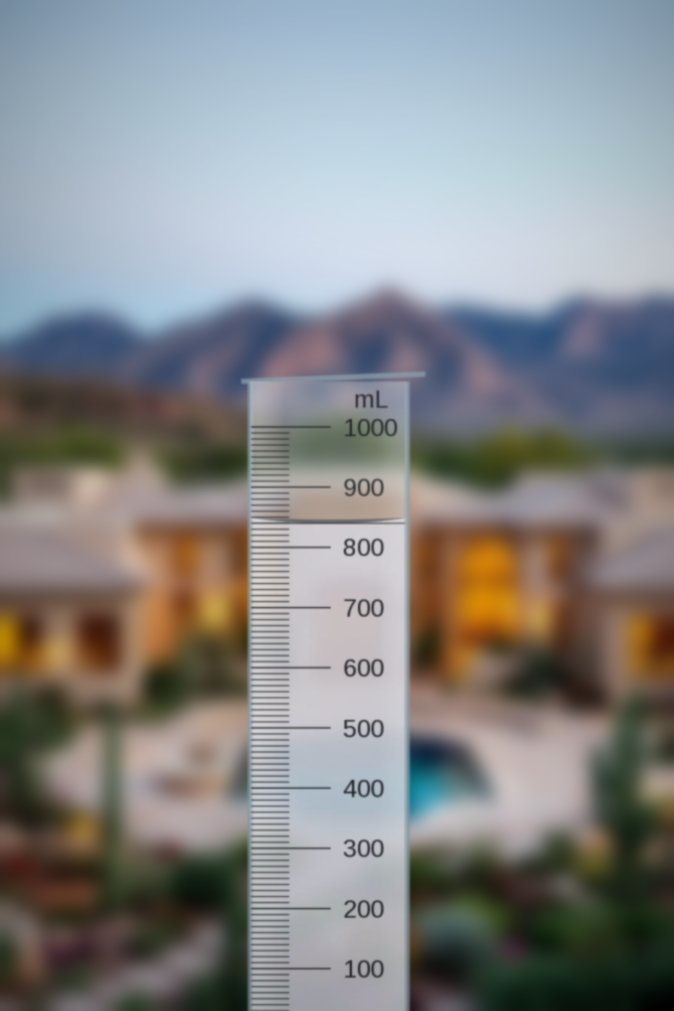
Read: {"value": 840, "unit": "mL"}
